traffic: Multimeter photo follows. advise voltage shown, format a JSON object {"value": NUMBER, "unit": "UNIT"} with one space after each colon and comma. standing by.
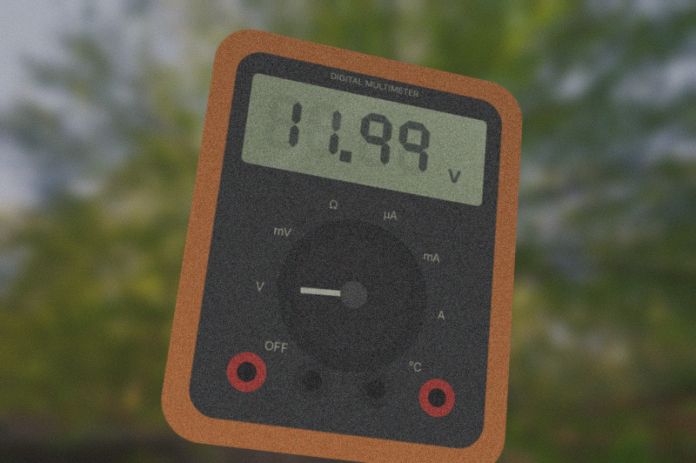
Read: {"value": 11.99, "unit": "V"}
